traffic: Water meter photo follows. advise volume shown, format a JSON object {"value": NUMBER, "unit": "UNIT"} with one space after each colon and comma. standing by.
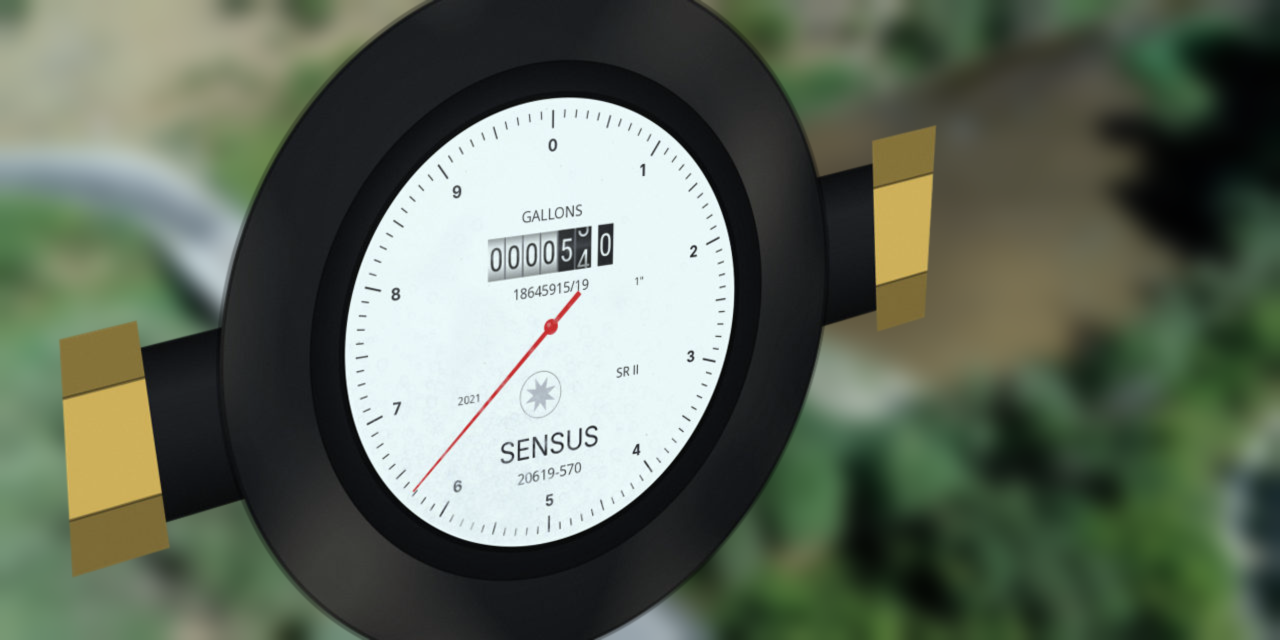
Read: {"value": 536.3, "unit": "gal"}
